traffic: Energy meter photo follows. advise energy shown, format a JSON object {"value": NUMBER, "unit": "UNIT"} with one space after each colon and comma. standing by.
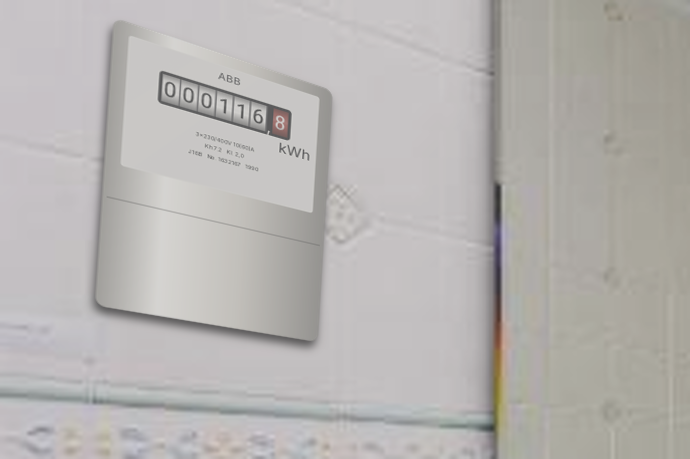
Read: {"value": 116.8, "unit": "kWh"}
